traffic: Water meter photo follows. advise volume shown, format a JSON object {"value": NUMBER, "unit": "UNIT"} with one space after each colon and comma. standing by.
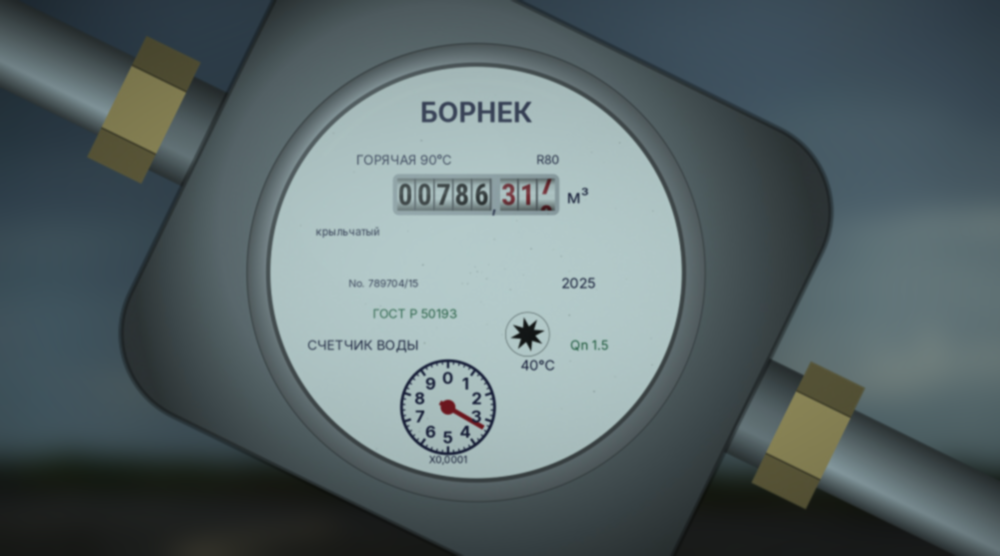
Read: {"value": 786.3173, "unit": "m³"}
